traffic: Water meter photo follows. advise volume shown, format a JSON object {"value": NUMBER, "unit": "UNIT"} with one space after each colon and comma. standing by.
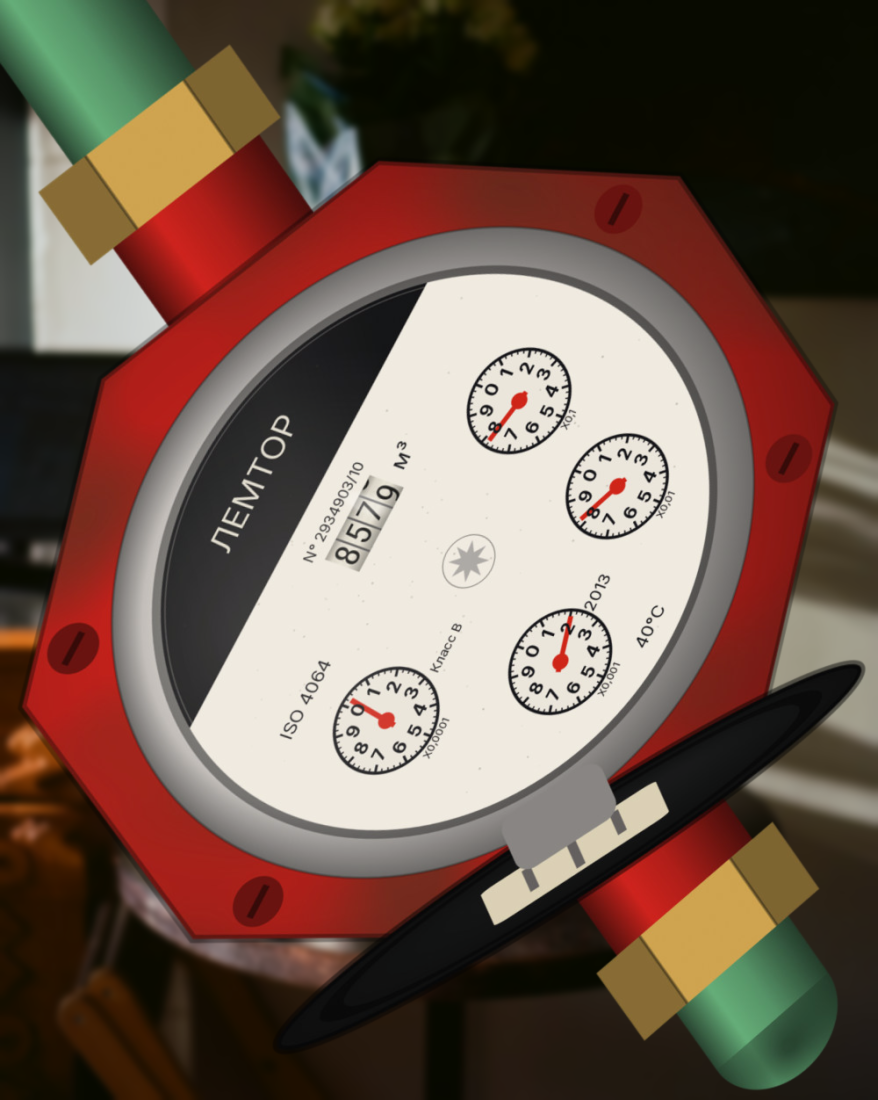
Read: {"value": 8578.7820, "unit": "m³"}
